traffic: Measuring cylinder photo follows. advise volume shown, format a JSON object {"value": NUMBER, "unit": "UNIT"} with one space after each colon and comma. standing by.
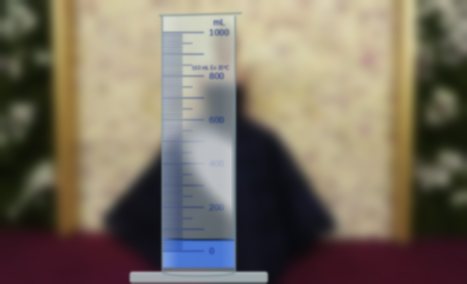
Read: {"value": 50, "unit": "mL"}
